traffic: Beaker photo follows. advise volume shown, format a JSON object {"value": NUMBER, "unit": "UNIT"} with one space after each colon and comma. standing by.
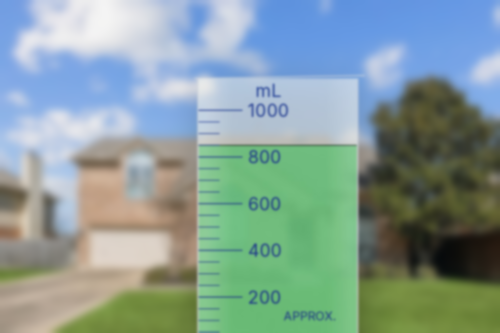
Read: {"value": 850, "unit": "mL"}
